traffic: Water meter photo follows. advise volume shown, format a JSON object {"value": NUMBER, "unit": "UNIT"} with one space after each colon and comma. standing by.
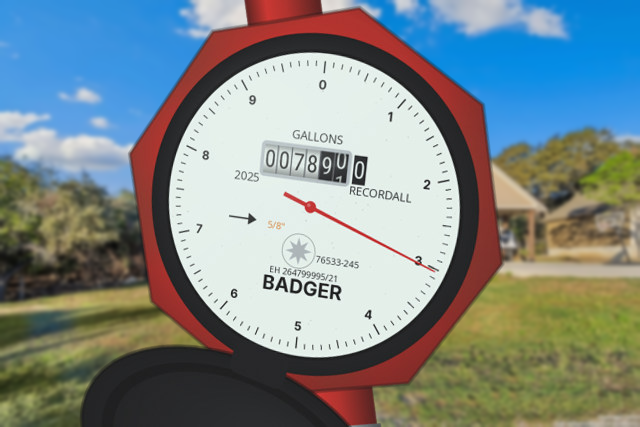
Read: {"value": 78903.0, "unit": "gal"}
